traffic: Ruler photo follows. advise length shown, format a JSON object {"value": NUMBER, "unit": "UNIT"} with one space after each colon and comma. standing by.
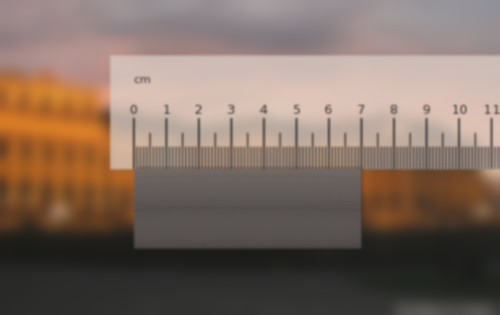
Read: {"value": 7, "unit": "cm"}
